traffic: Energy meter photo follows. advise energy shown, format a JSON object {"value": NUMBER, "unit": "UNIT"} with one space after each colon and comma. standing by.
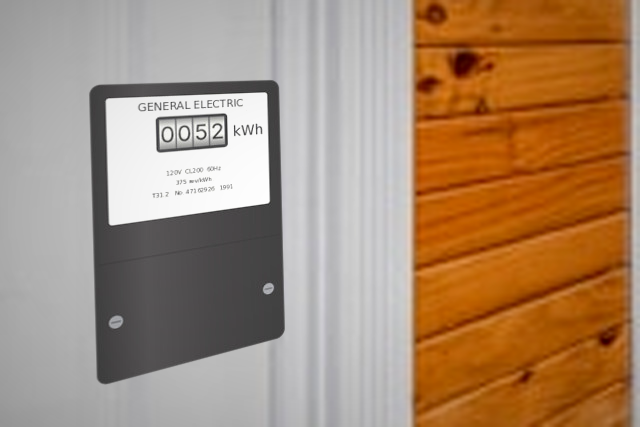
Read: {"value": 52, "unit": "kWh"}
